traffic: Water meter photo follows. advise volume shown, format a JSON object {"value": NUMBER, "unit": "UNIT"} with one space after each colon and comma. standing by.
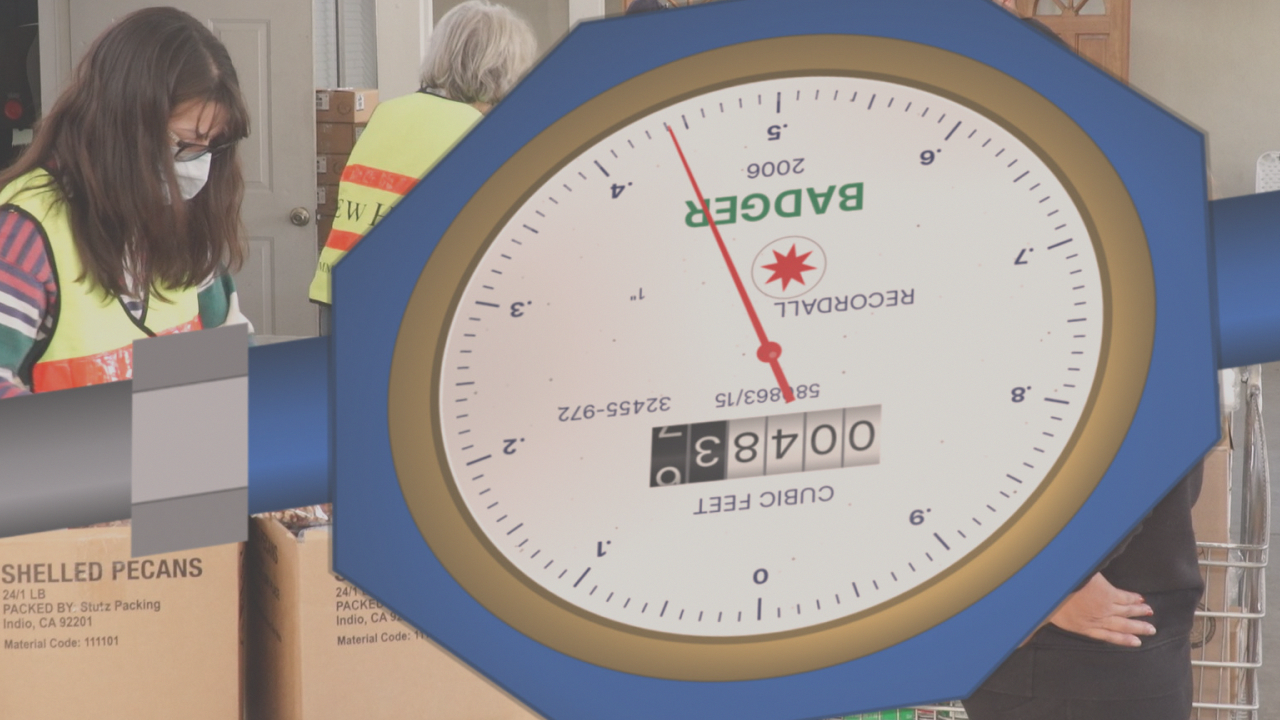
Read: {"value": 4836.44, "unit": "ft³"}
